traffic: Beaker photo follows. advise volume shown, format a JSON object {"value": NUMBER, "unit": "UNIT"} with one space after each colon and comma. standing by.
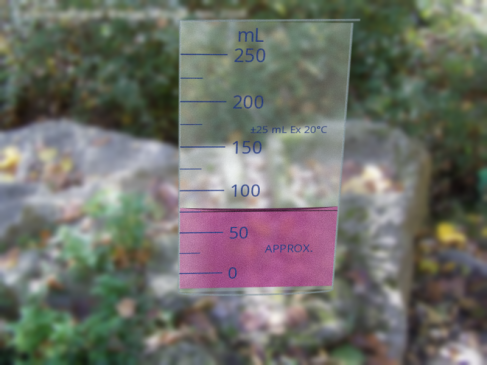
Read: {"value": 75, "unit": "mL"}
